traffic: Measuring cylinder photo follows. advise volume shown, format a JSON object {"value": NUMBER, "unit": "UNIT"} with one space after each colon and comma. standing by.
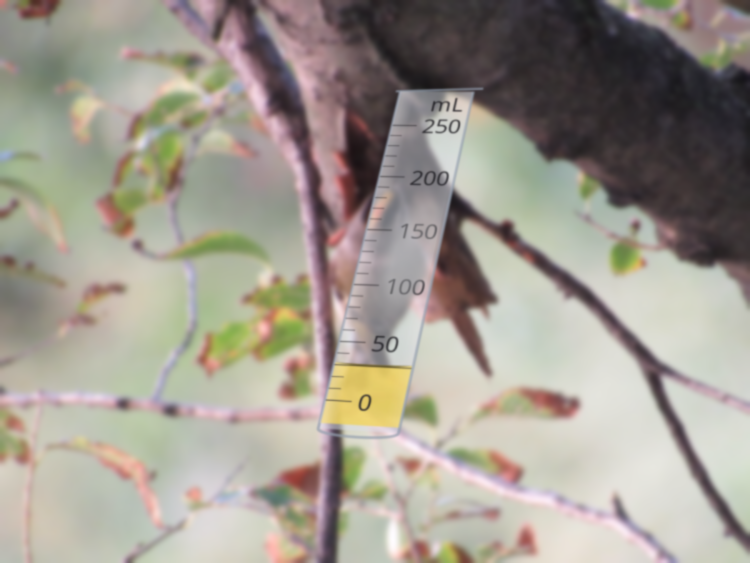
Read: {"value": 30, "unit": "mL"}
